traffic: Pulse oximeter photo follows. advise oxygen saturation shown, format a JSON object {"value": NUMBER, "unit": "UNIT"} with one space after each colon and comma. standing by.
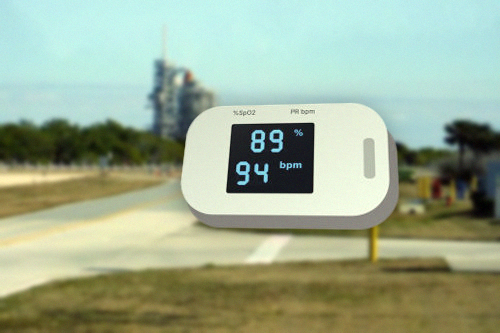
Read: {"value": 89, "unit": "%"}
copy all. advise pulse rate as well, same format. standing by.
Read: {"value": 94, "unit": "bpm"}
